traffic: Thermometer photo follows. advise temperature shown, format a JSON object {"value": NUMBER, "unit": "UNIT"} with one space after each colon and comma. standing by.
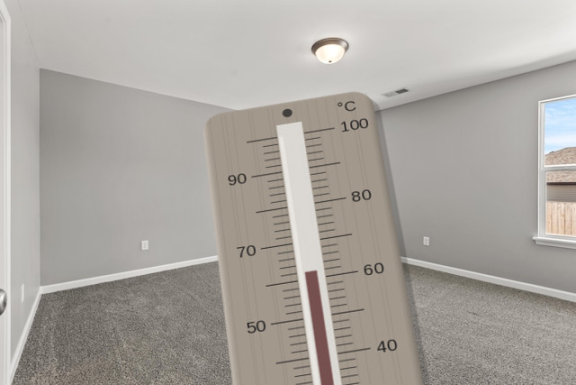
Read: {"value": 62, "unit": "°C"}
